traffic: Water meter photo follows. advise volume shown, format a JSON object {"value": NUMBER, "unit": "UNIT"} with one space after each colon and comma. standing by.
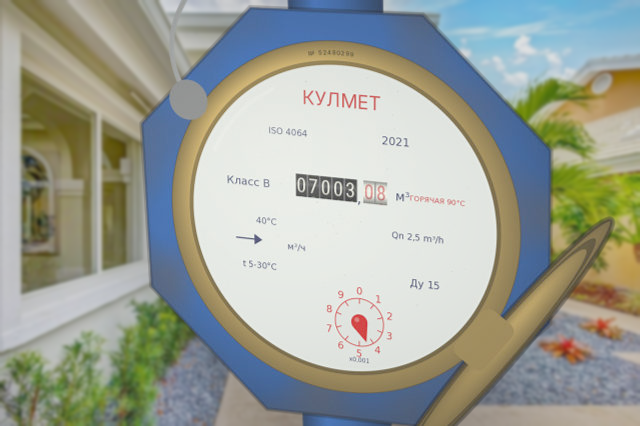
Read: {"value": 7003.084, "unit": "m³"}
